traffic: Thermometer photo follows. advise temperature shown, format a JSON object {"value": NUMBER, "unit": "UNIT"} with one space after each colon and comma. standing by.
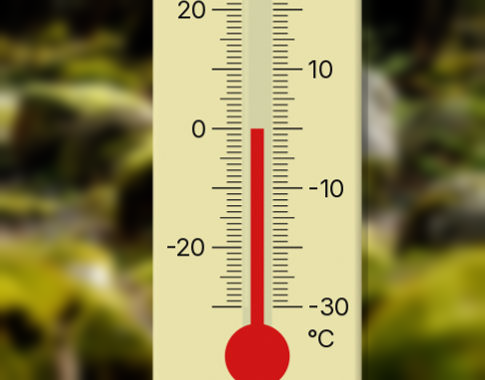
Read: {"value": 0, "unit": "°C"}
